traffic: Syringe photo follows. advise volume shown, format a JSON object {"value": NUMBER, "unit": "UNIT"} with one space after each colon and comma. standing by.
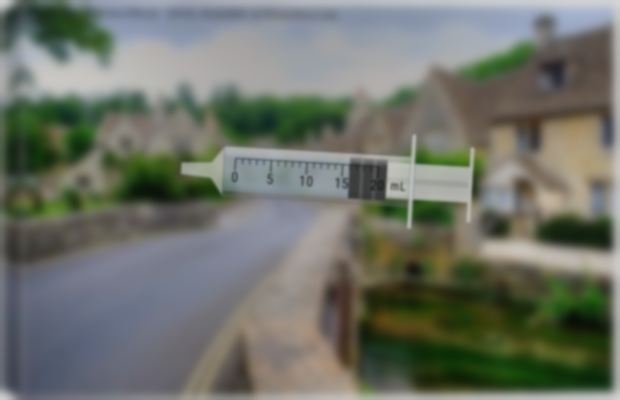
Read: {"value": 16, "unit": "mL"}
